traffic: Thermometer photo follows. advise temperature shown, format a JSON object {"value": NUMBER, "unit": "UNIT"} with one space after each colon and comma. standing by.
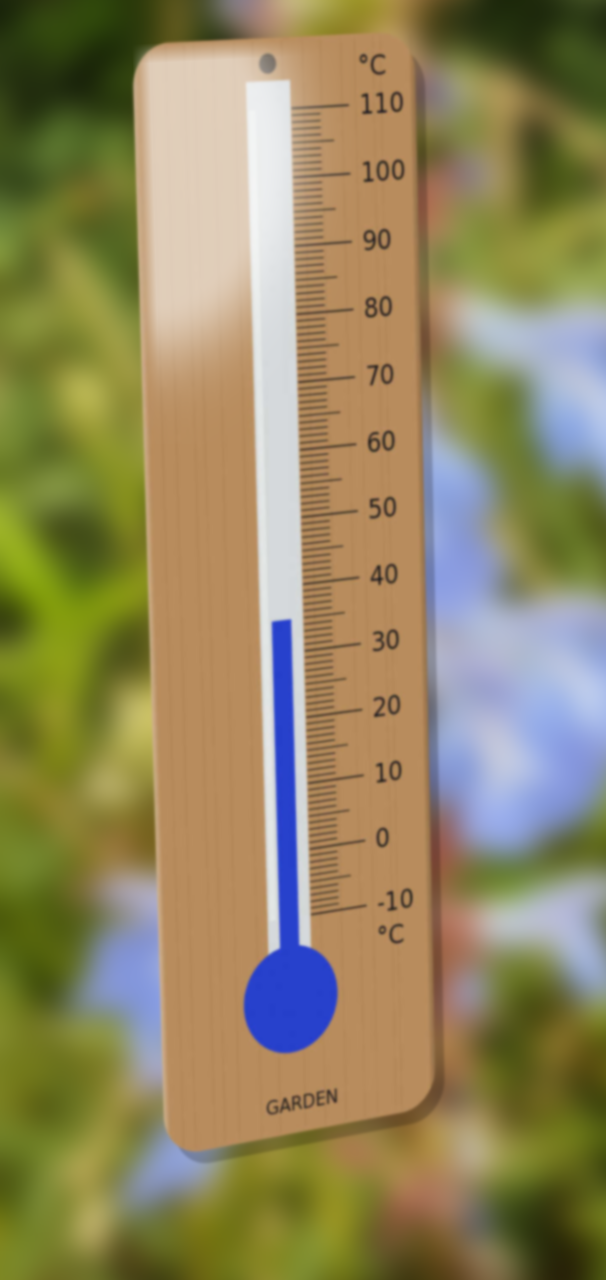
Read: {"value": 35, "unit": "°C"}
